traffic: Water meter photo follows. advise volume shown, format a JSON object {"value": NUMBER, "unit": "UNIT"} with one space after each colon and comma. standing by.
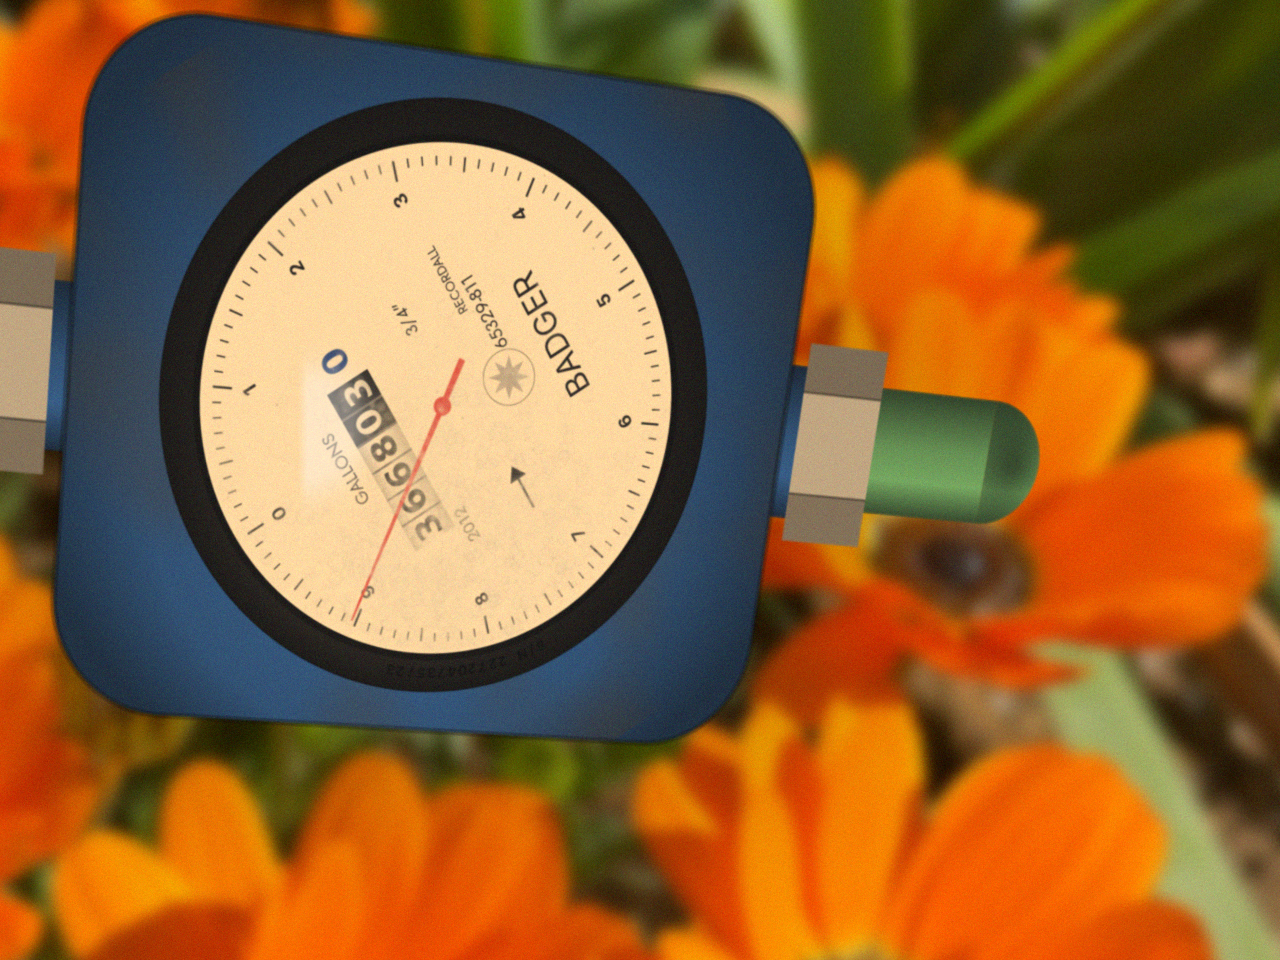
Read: {"value": 3668029.0, "unit": "gal"}
